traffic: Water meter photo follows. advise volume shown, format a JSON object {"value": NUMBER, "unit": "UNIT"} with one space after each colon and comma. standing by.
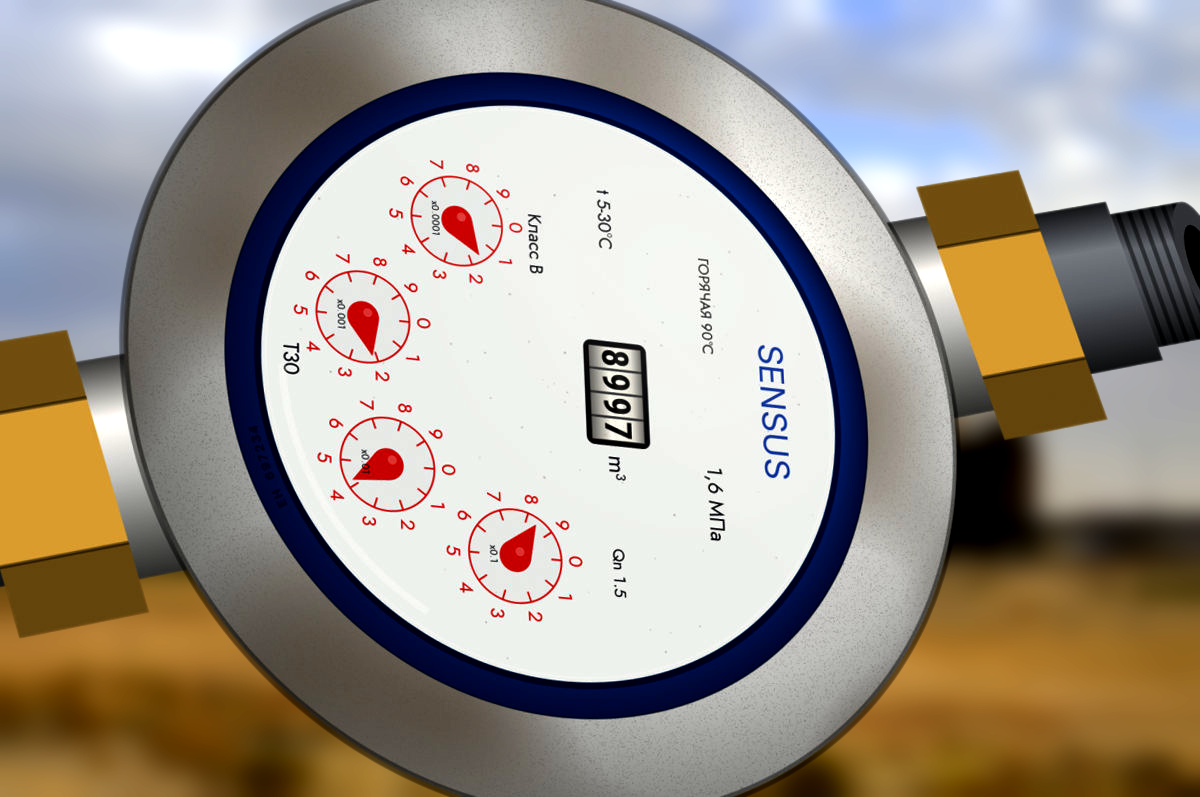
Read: {"value": 8997.8421, "unit": "m³"}
